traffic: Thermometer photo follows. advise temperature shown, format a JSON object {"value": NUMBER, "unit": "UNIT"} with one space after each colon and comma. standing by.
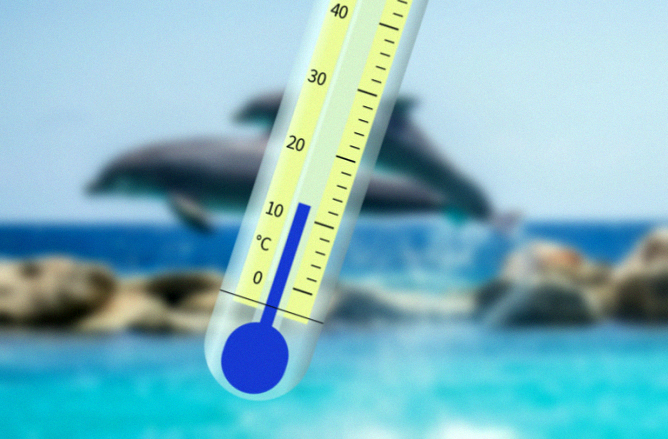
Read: {"value": 12, "unit": "°C"}
